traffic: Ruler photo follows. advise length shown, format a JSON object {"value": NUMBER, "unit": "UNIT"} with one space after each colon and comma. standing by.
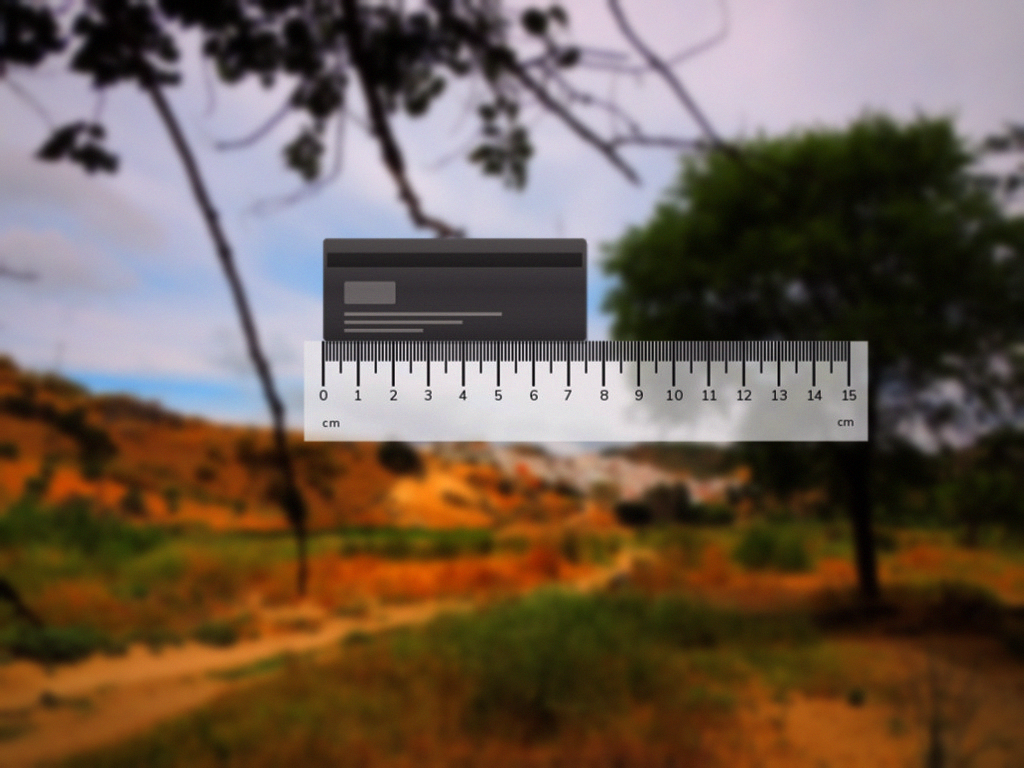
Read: {"value": 7.5, "unit": "cm"}
